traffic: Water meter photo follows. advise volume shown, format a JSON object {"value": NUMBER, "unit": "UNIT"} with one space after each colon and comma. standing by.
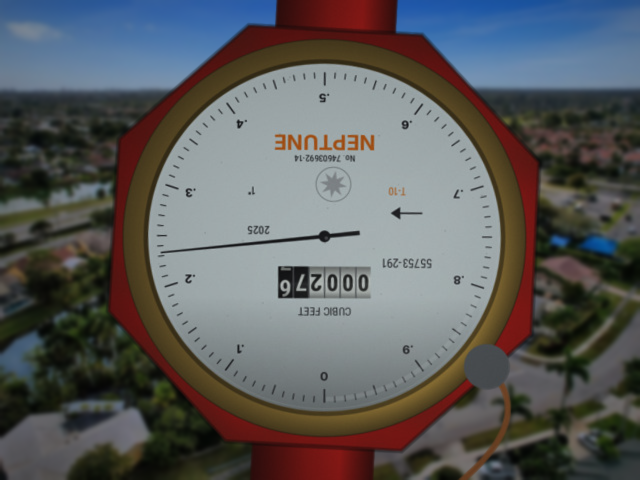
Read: {"value": 276.23, "unit": "ft³"}
